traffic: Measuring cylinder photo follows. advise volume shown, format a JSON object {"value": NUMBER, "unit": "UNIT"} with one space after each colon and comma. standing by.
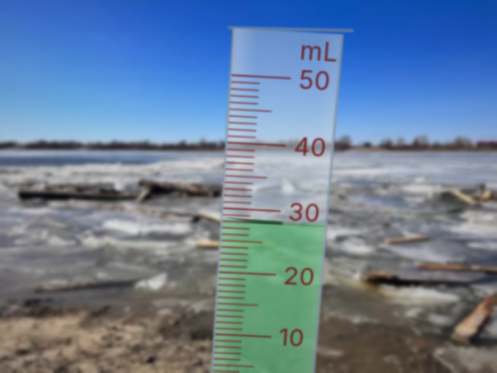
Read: {"value": 28, "unit": "mL"}
